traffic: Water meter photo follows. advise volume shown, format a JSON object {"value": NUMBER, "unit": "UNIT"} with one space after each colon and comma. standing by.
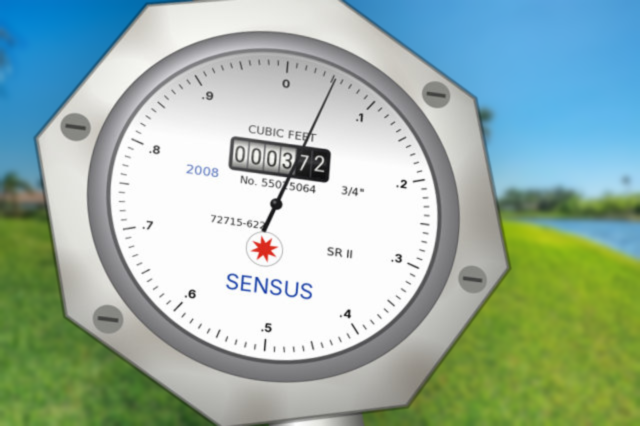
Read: {"value": 372.05, "unit": "ft³"}
